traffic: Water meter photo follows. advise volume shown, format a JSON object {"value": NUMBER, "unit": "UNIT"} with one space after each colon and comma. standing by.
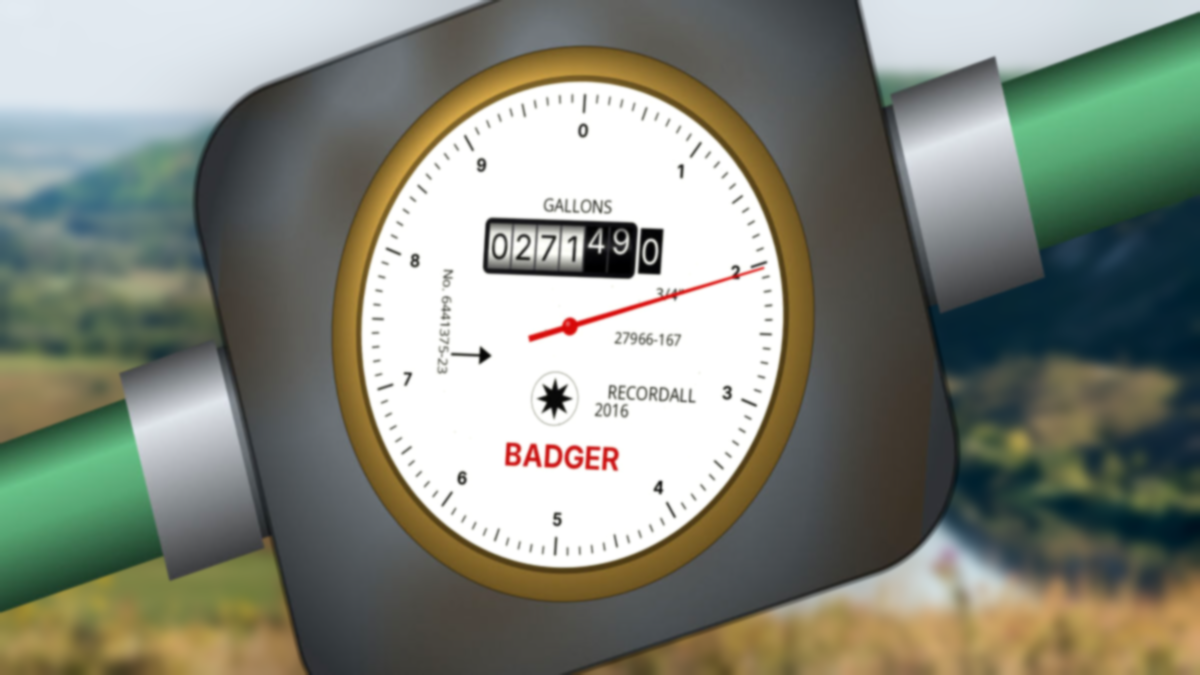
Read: {"value": 271492.0, "unit": "gal"}
